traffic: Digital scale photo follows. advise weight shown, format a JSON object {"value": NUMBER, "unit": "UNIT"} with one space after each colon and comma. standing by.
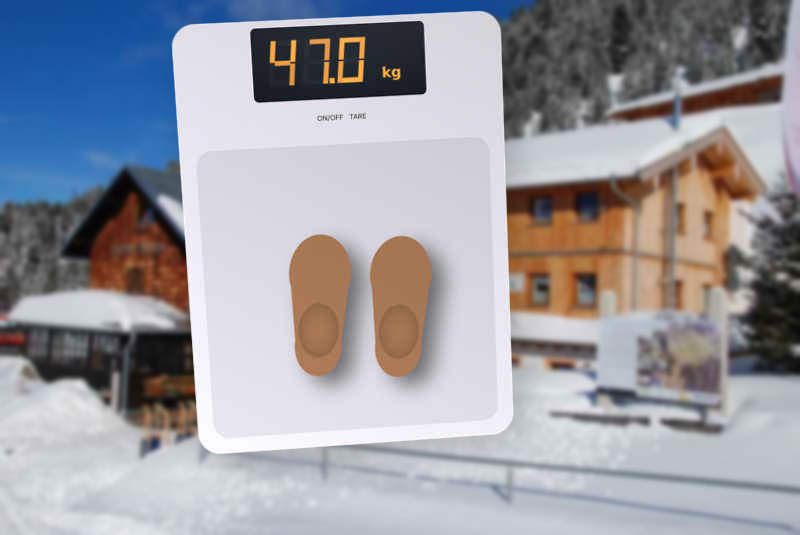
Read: {"value": 47.0, "unit": "kg"}
